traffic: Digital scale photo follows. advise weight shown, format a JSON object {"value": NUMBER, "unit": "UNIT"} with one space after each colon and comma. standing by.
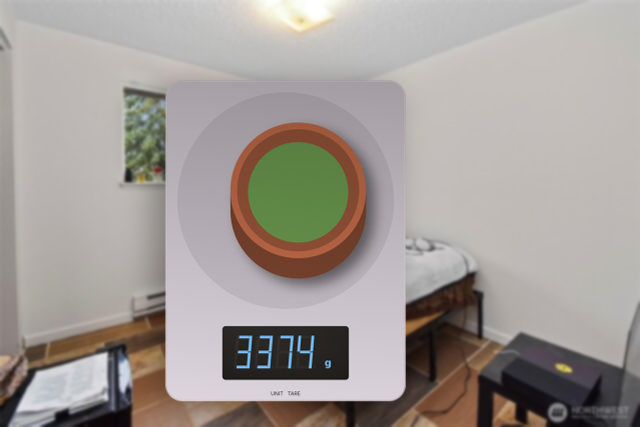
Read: {"value": 3374, "unit": "g"}
